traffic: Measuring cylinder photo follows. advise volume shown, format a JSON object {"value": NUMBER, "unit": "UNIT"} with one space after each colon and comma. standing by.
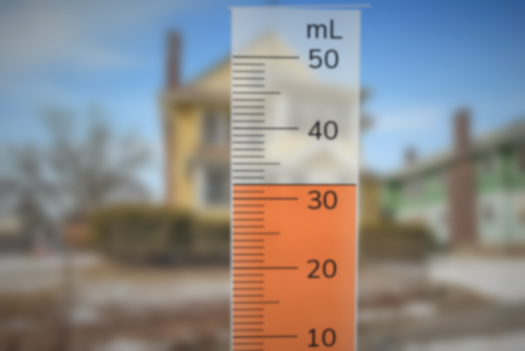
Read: {"value": 32, "unit": "mL"}
